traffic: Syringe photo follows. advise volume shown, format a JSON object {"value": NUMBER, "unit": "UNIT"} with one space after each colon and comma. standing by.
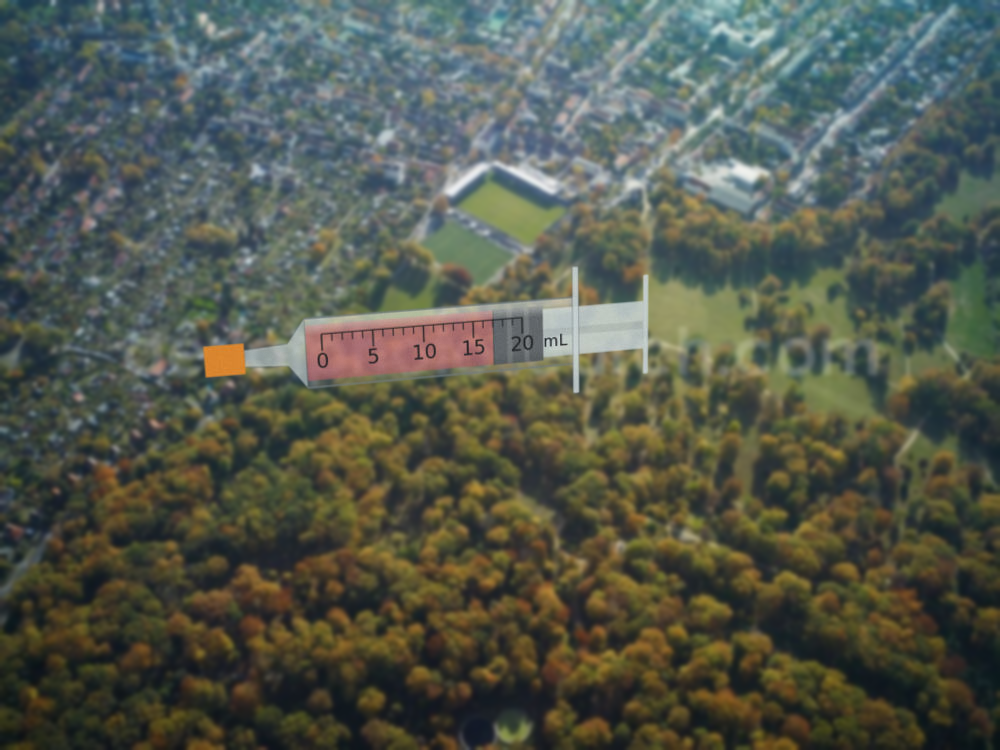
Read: {"value": 17, "unit": "mL"}
